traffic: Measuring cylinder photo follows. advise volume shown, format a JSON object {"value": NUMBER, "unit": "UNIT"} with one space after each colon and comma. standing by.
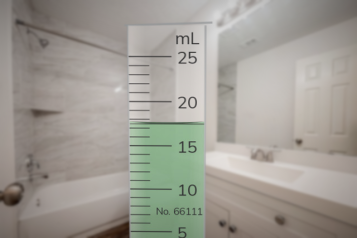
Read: {"value": 17.5, "unit": "mL"}
